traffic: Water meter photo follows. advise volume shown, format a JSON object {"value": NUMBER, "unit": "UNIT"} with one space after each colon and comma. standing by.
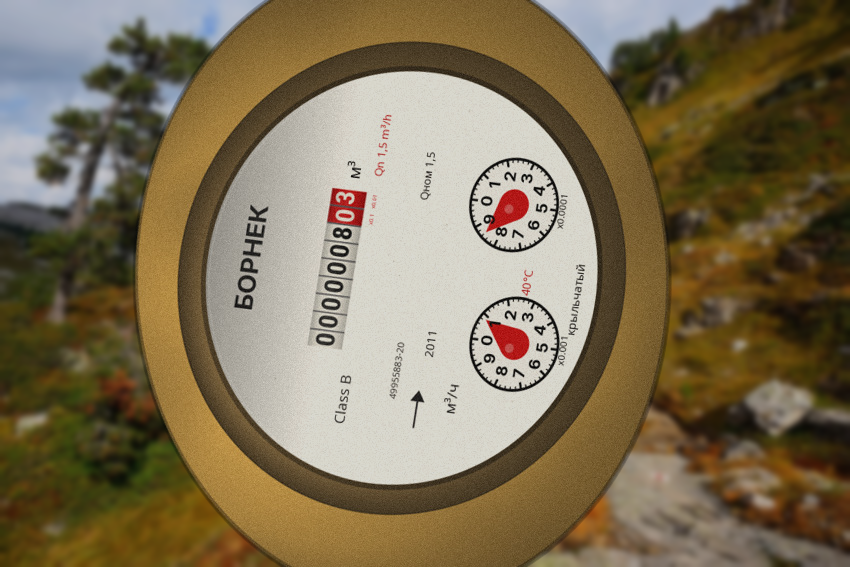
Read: {"value": 8.0308, "unit": "m³"}
